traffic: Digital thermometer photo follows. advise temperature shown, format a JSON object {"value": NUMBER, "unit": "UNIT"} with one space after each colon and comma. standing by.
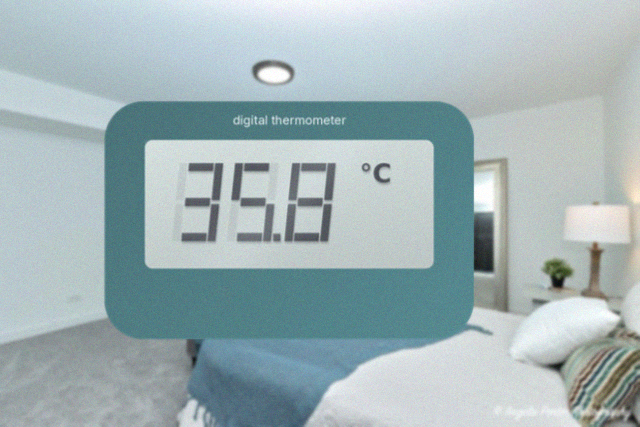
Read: {"value": 35.8, "unit": "°C"}
